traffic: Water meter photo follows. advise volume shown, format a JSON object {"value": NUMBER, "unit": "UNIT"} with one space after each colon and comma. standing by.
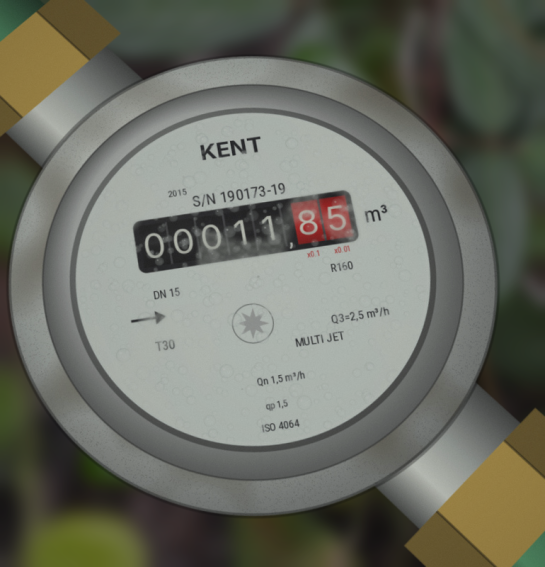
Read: {"value": 11.85, "unit": "m³"}
